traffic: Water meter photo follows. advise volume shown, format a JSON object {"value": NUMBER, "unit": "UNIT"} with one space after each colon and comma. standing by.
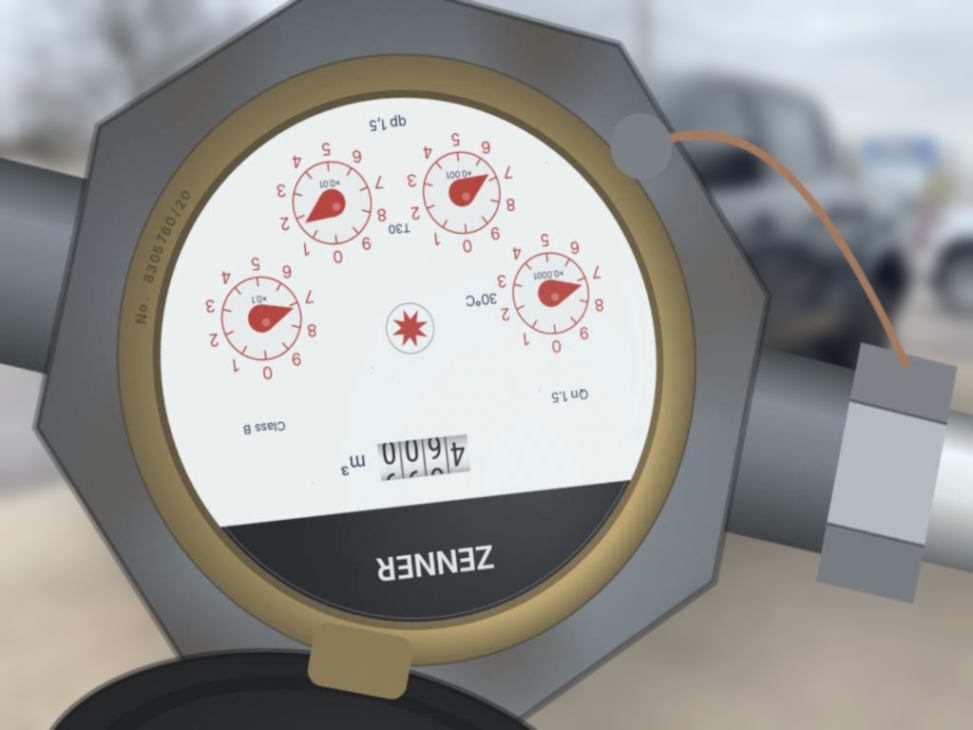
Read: {"value": 4599.7167, "unit": "m³"}
